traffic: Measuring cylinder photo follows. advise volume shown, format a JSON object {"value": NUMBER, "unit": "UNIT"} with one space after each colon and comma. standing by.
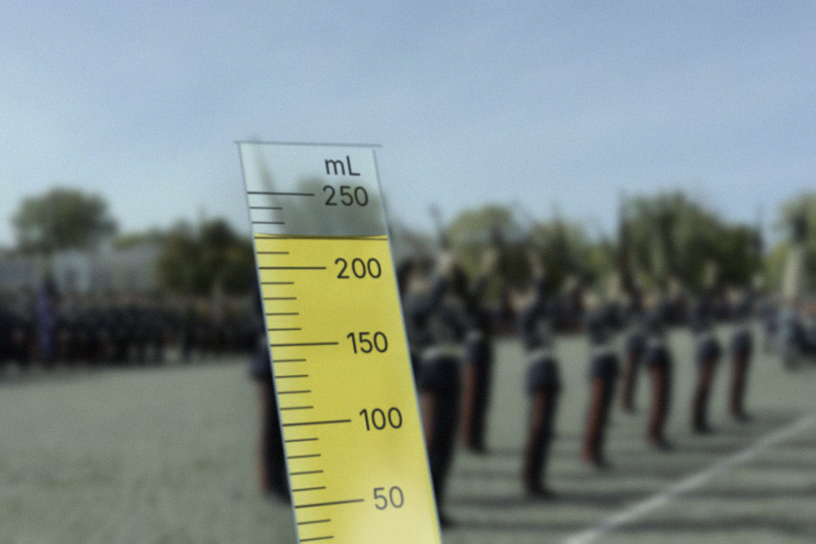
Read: {"value": 220, "unit": "mL"}
